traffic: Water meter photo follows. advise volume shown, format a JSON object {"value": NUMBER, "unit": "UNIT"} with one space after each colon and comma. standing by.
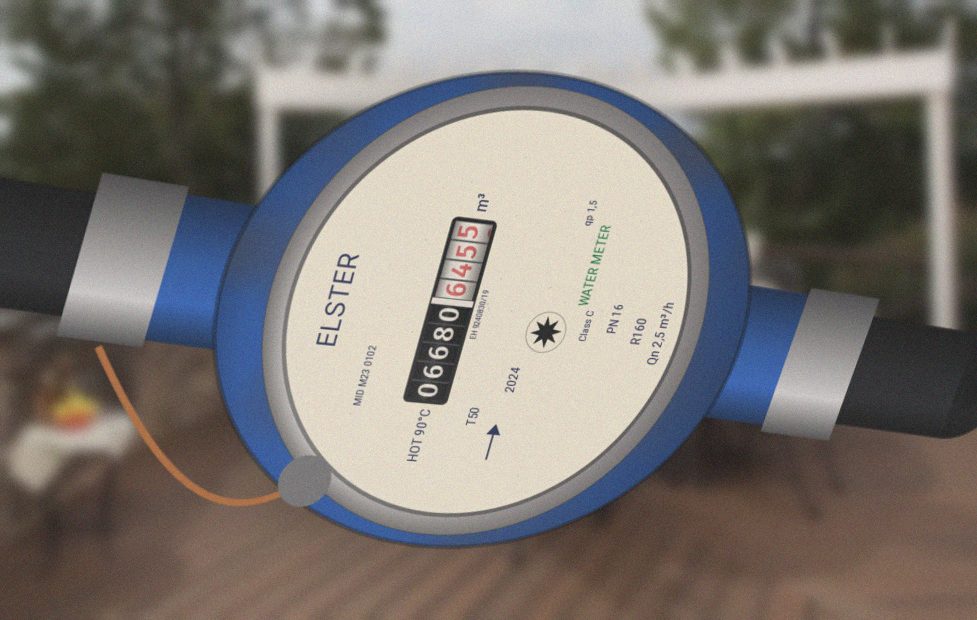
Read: {"value": 6680.6455, "unit": "m³"}
